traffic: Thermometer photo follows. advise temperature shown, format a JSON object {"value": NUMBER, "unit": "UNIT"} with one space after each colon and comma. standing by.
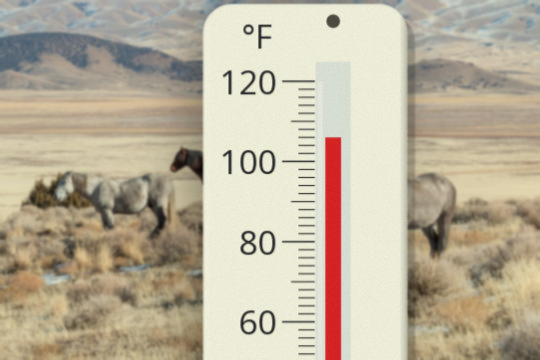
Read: {"value": 106, "unit": "°F"}
